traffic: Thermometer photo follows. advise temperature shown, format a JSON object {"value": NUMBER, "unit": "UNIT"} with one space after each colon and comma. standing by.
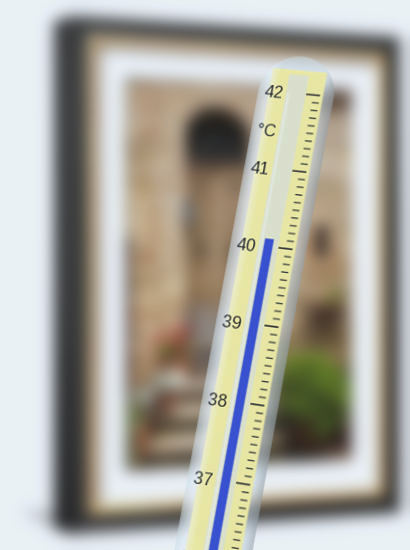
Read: {"value": 40.1, "unit": "°C"}
